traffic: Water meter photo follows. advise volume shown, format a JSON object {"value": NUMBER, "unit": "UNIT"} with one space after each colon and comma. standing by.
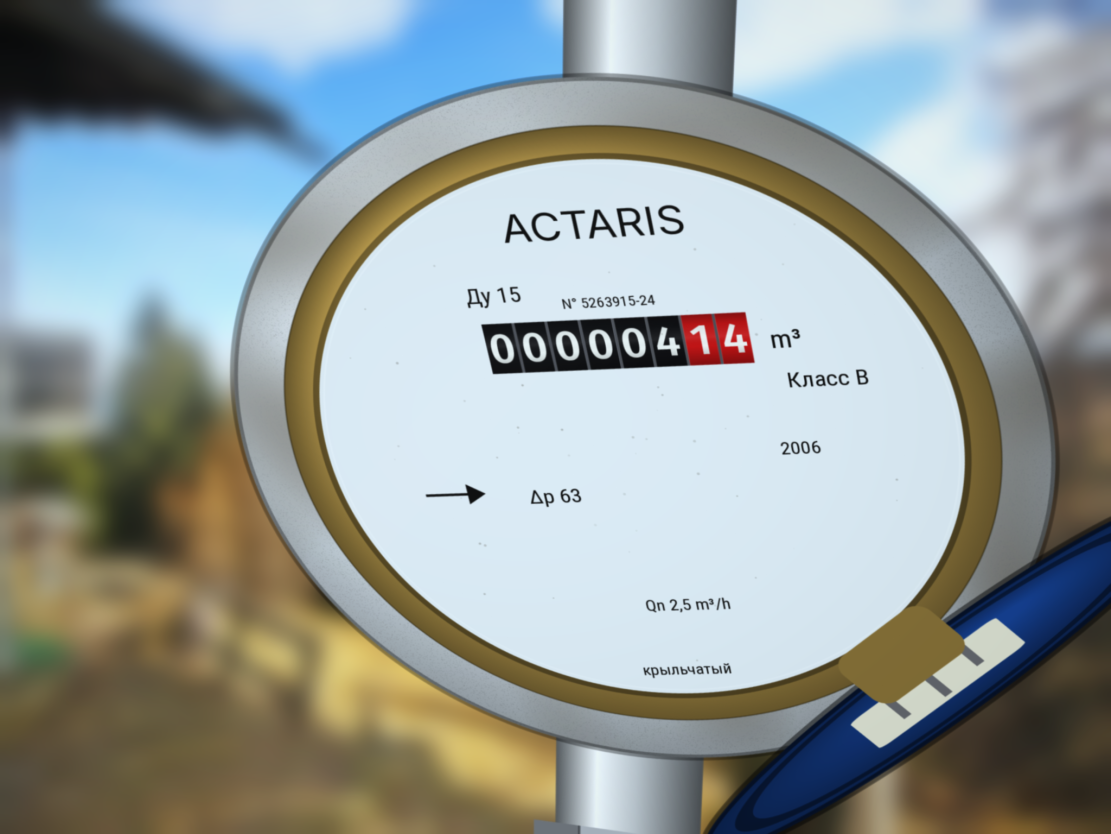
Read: {"value": 4.14, "unit": "m³"}
